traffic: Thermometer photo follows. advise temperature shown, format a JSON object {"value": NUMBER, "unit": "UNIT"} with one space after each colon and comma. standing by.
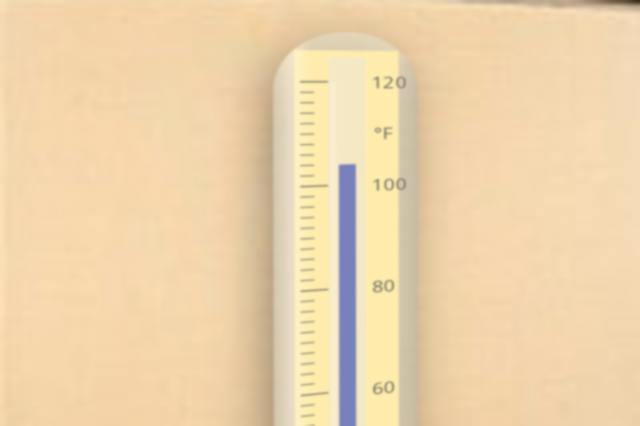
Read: {"value": 104, "unit": "°F"}
